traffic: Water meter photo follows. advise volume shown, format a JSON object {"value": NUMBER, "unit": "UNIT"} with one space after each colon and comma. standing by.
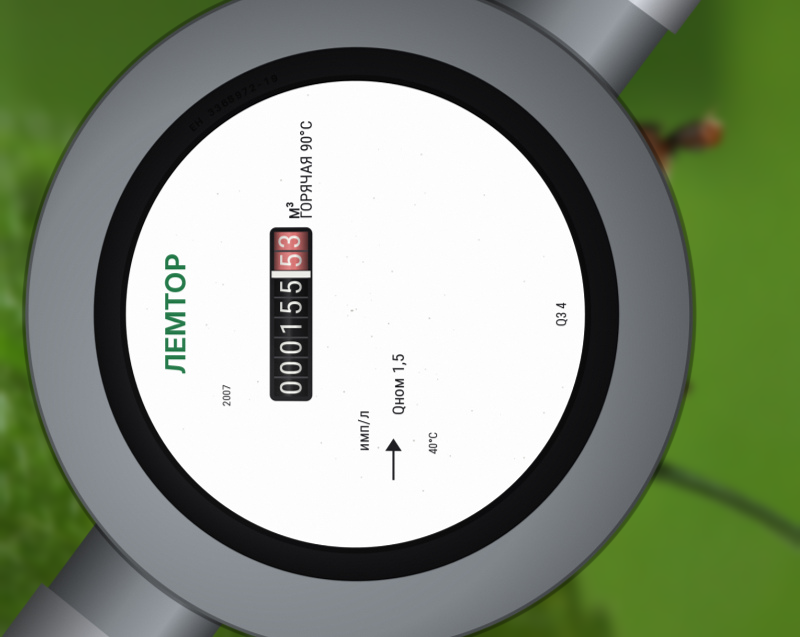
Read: {"value": 155.53, "unit": "m³"}
